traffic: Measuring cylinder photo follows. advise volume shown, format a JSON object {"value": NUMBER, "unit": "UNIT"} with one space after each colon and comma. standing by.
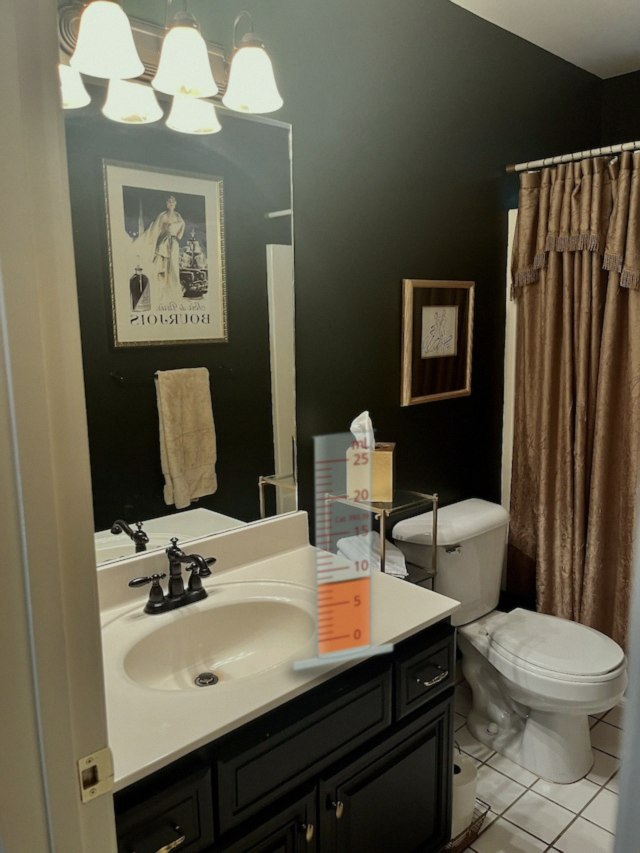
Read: {"value": 8, "unit": "mL"}
